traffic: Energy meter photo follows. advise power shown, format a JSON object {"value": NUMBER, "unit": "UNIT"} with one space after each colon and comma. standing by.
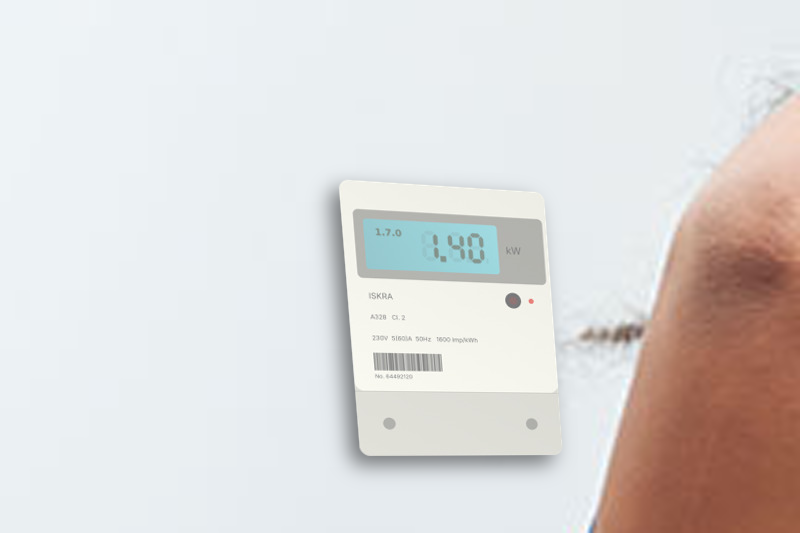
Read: {"value": 1.40, "unit": "kW"}
